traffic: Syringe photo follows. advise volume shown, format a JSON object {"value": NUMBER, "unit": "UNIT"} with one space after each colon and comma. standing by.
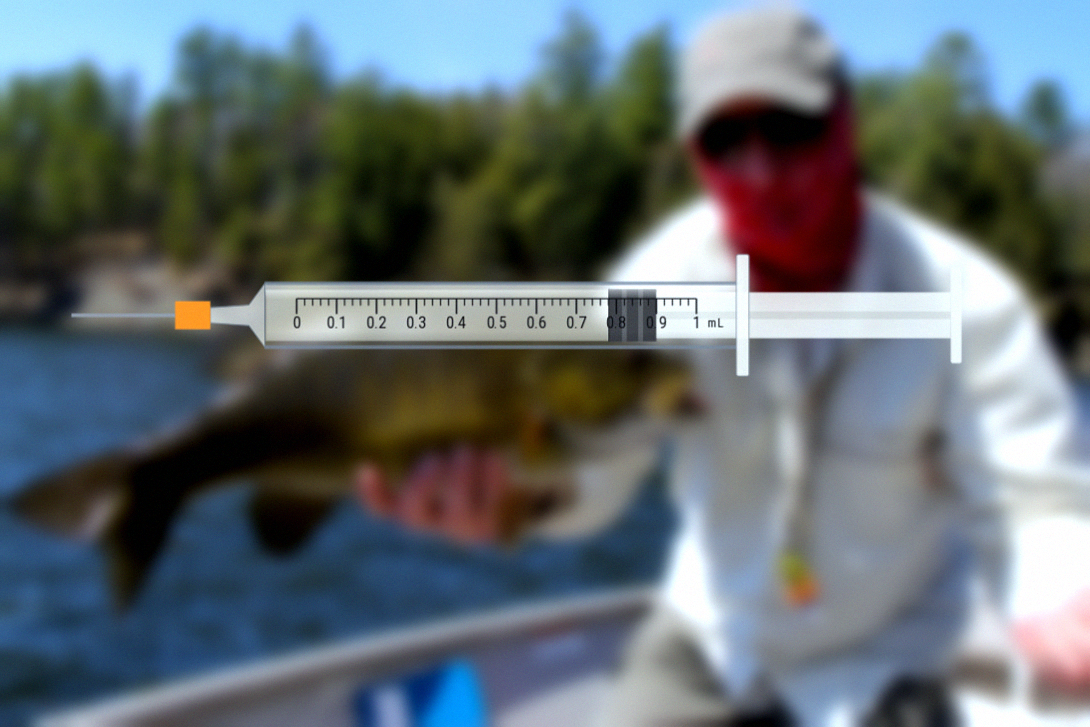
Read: {"value": 0.78, "unit": "mL"}
